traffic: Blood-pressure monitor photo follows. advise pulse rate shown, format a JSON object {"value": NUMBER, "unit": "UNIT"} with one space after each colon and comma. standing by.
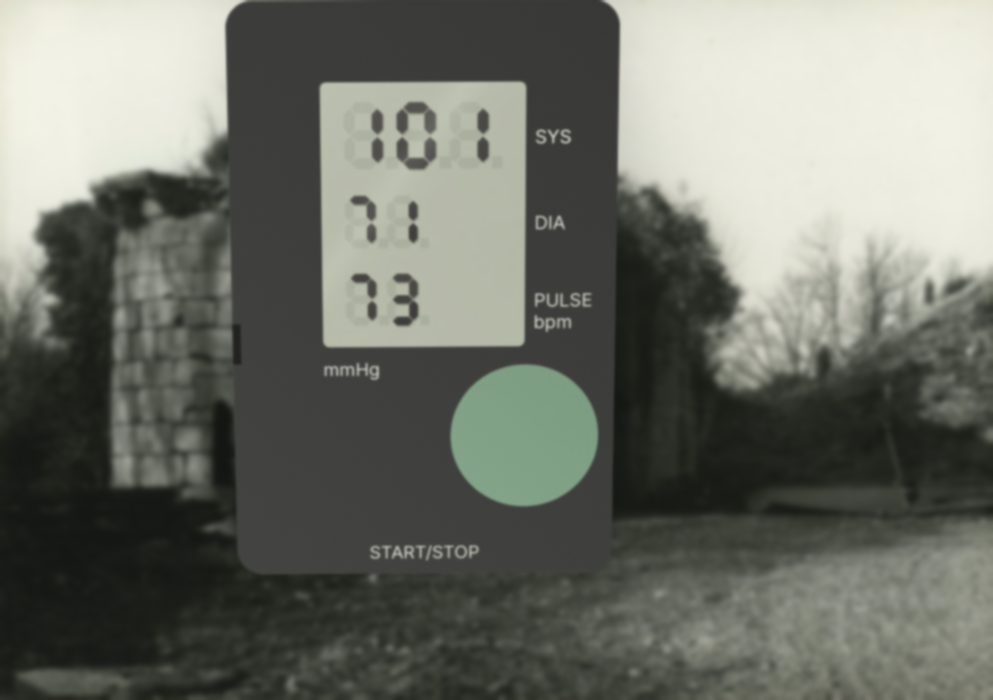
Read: {"value": 73, "unit": "bpm"}
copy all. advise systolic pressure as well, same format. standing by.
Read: {"value": 101, "unit": "mmHg"}
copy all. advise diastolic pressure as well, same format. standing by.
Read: {"value": 71, "unit": "mmHg"}
